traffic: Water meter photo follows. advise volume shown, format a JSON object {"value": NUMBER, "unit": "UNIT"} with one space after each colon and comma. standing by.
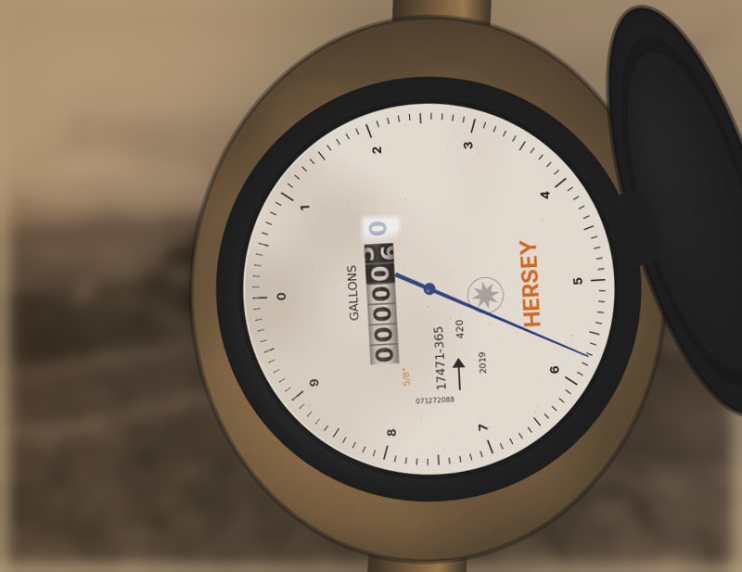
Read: {"value": 55.7, "unit": "gal"}
